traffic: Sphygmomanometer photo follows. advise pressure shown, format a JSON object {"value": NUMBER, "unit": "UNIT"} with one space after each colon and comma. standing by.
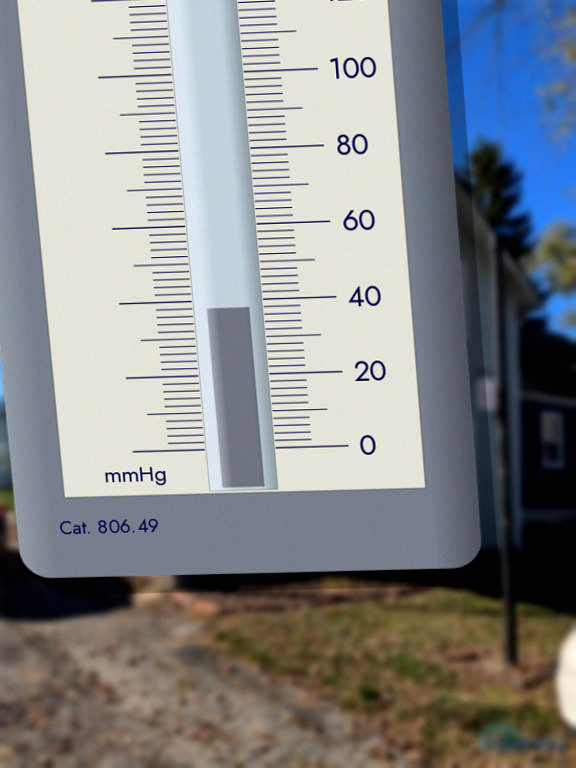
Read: {"value": 38, "unit": "mmHg"}
